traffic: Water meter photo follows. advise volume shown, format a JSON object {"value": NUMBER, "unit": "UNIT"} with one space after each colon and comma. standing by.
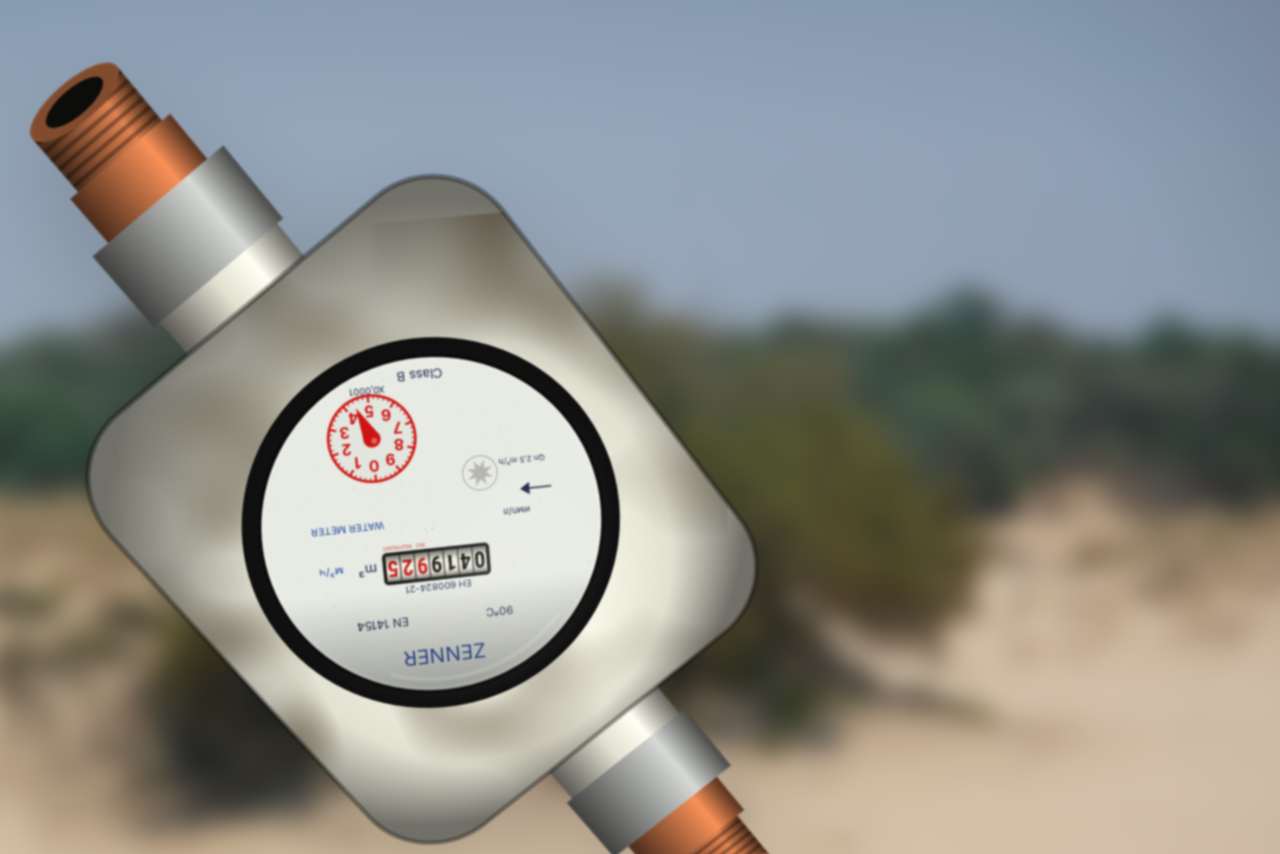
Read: {"value": 419.9254, "unit": "m³"}
